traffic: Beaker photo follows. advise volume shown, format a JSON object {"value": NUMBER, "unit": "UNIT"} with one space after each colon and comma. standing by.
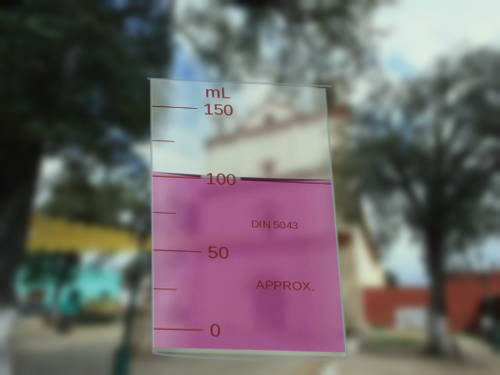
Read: {"value": 100, "unit": "mL"}
